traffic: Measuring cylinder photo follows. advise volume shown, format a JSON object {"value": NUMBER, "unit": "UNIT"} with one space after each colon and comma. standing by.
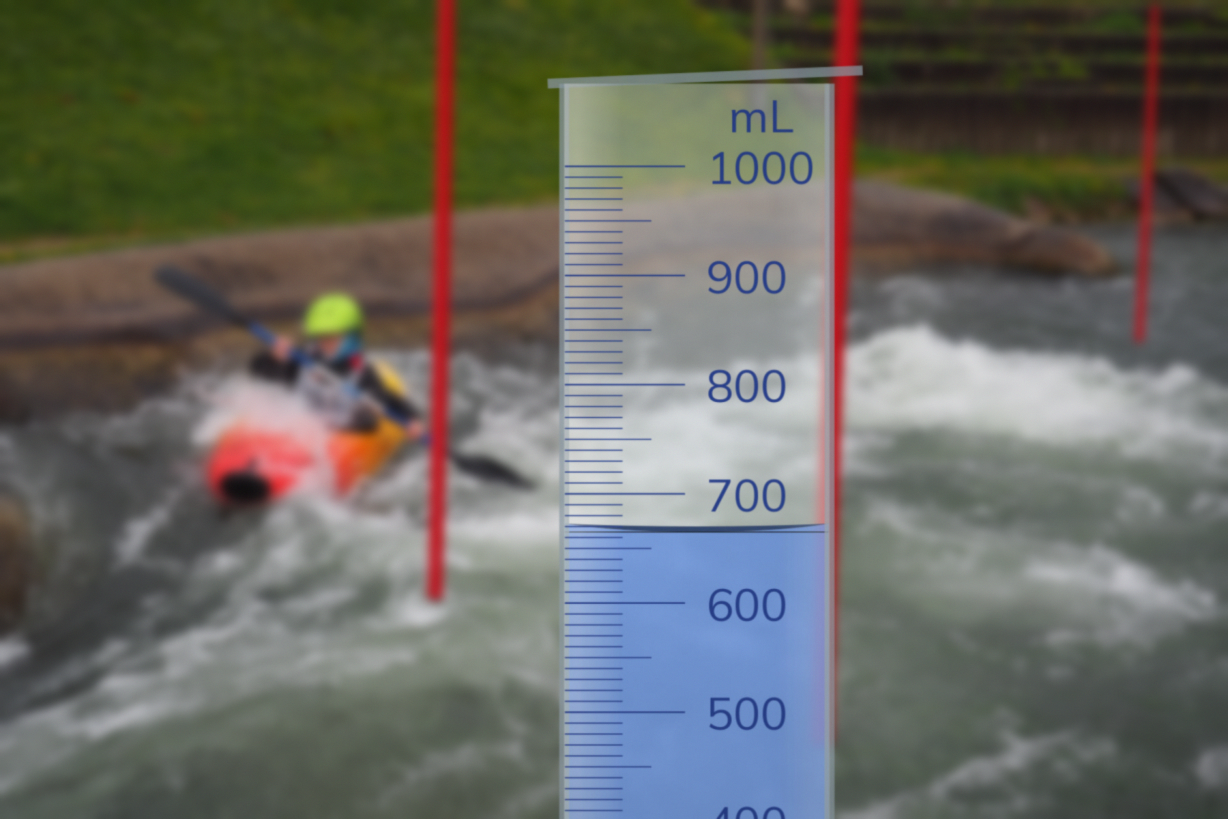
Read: {"value": 665, "unit": "mL"}
